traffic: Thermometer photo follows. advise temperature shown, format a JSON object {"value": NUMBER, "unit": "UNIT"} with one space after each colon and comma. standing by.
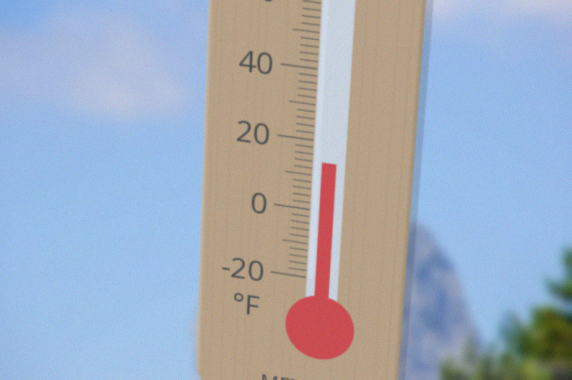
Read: {"value": 14, "unit": "°F"}
